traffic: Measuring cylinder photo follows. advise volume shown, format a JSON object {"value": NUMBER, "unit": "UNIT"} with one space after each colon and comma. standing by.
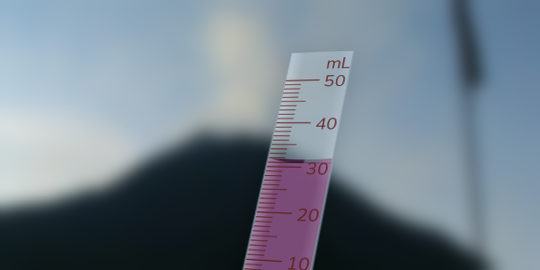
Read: {"value": 31, "unit": "mL"}
